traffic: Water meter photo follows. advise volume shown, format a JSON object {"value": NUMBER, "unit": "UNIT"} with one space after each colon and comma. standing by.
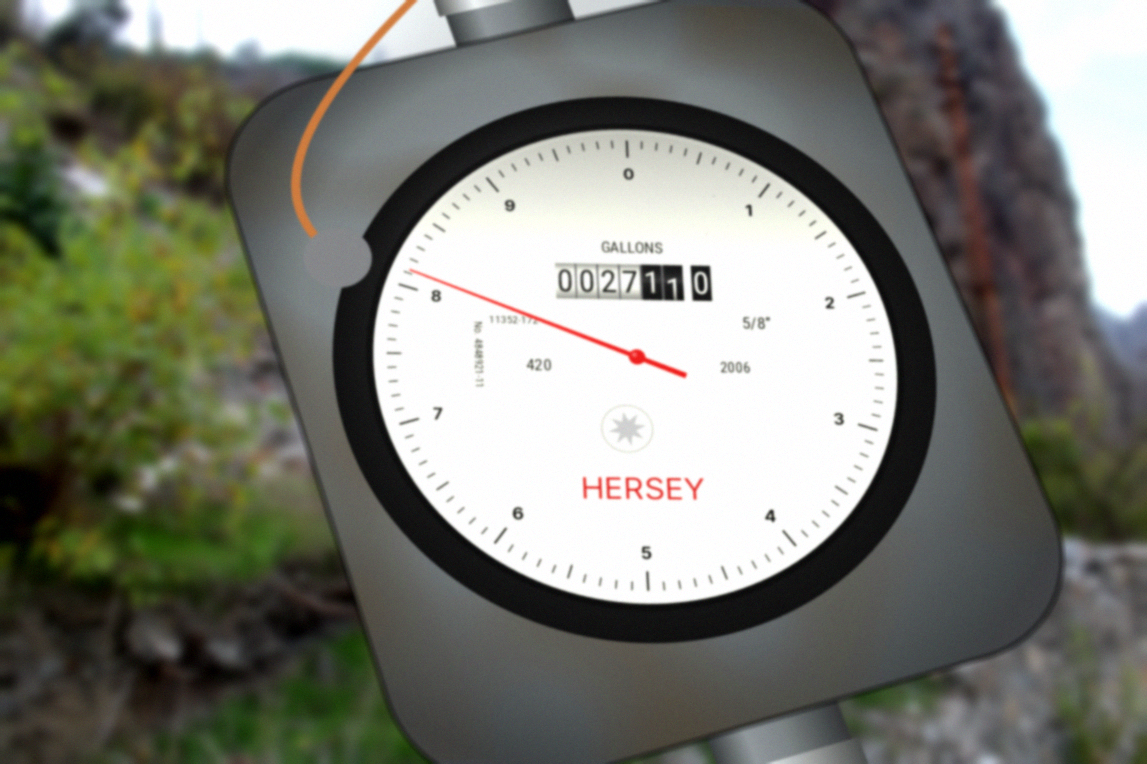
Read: {"value": 27108.1, "unit": "gal"}
